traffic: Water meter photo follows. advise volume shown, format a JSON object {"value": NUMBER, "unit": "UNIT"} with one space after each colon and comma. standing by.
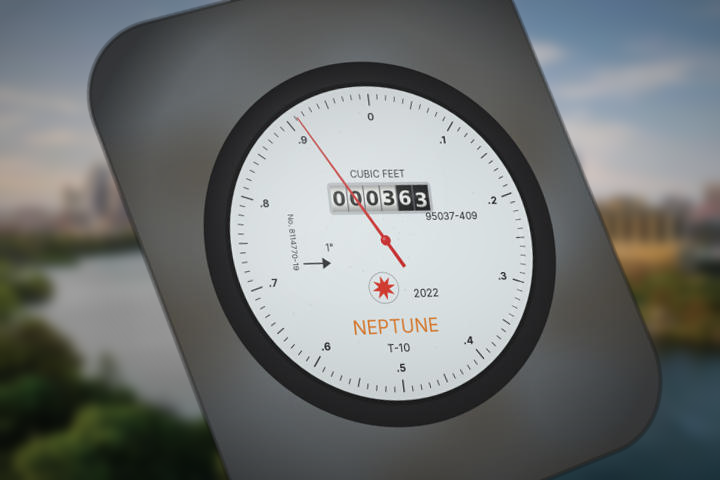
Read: {"value": 362.91, "unit": "ft³"}
